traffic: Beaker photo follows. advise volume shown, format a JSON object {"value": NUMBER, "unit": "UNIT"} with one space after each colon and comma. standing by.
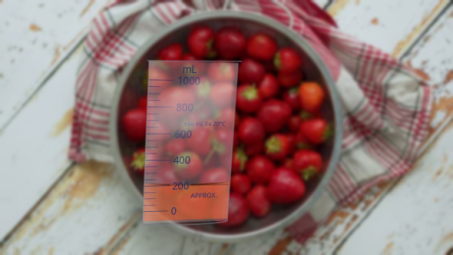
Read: {"value": 200, "unit": "mL"}
